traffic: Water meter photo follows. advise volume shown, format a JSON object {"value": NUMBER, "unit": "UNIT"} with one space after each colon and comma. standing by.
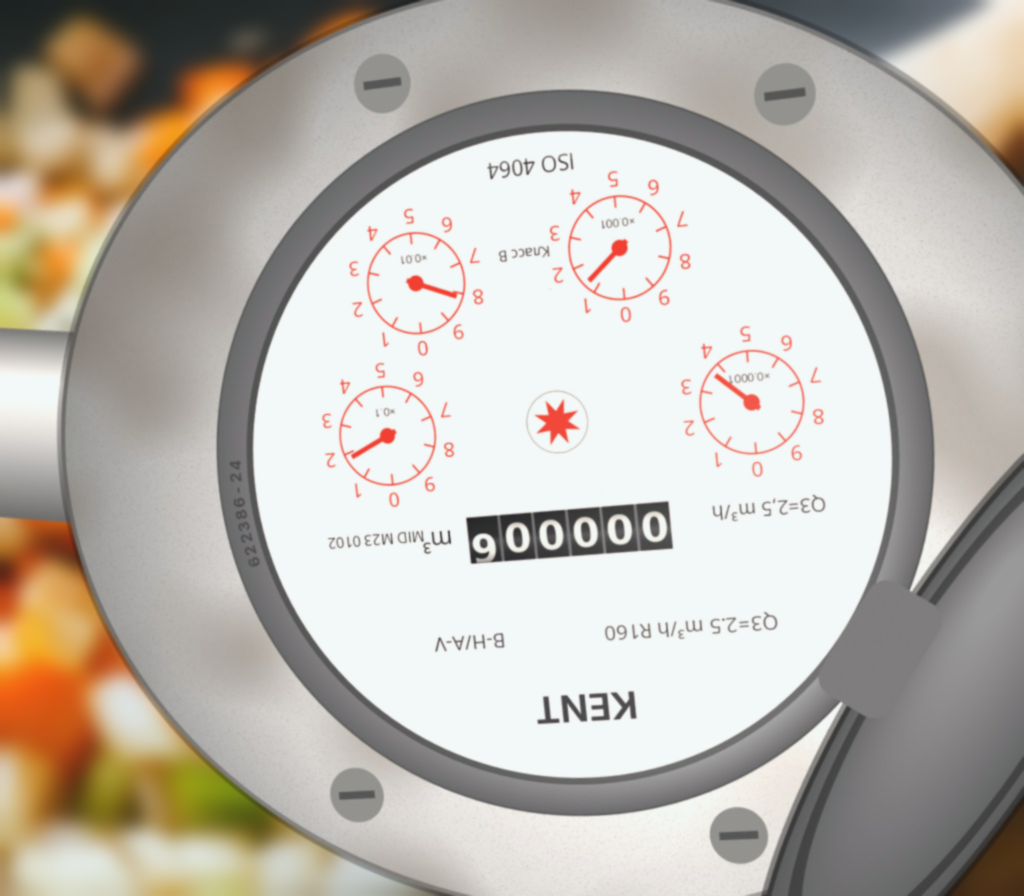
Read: {"value": 6.1813, "unit": "m³"}
